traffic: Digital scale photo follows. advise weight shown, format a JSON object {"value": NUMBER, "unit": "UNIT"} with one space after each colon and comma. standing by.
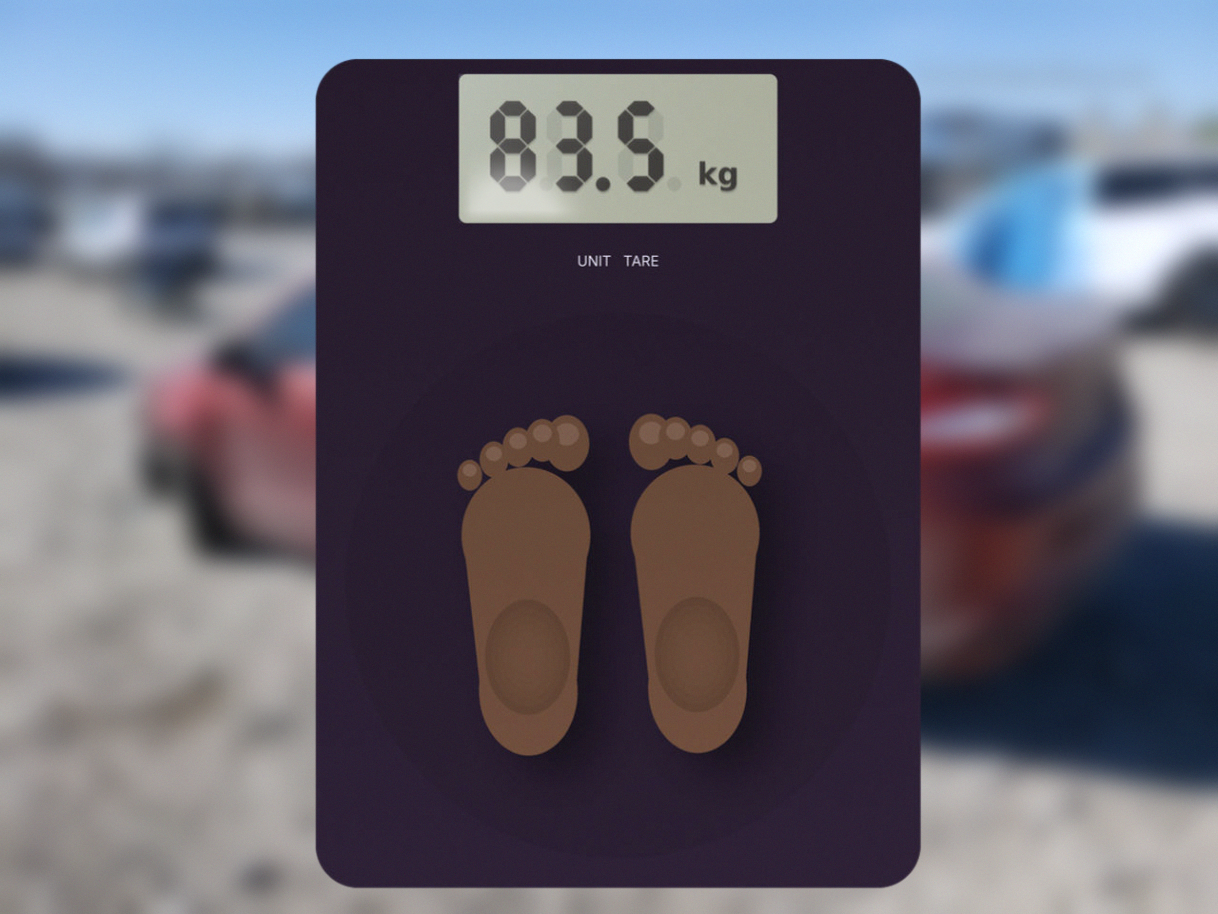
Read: {"value": 83.5, "unit": "kg"}
